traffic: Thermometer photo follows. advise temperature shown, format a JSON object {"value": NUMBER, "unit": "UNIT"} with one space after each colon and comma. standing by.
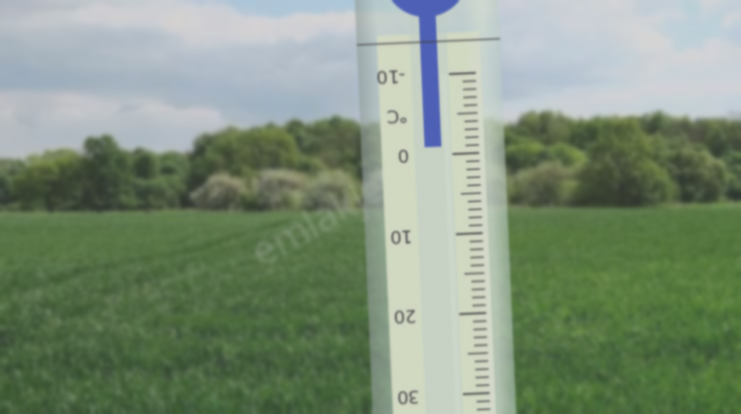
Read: {"value": -1, "unit": "°C"}
